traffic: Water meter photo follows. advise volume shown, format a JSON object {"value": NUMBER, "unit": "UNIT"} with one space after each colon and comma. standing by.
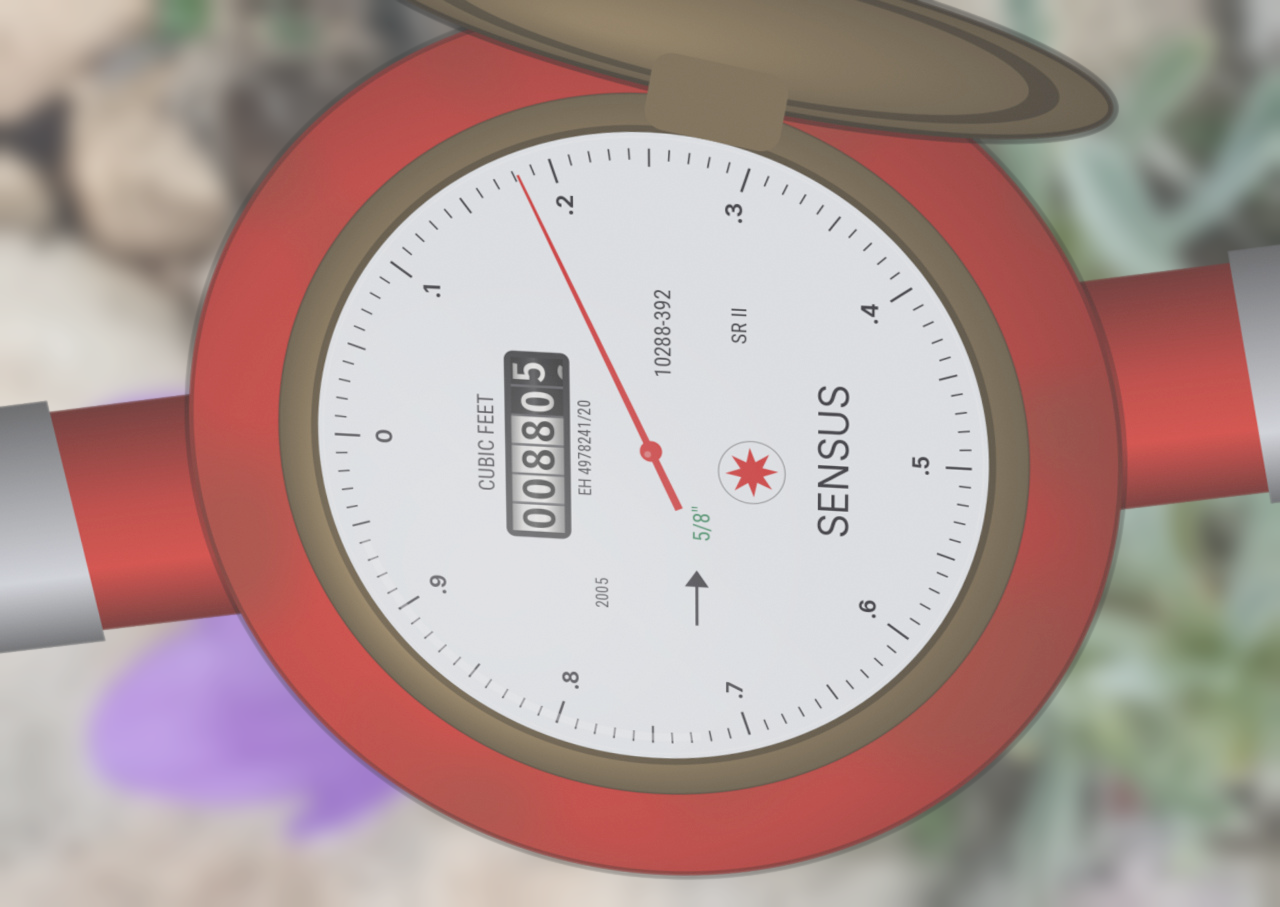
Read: {"value": 8805.18, "unit": "ft³"}
